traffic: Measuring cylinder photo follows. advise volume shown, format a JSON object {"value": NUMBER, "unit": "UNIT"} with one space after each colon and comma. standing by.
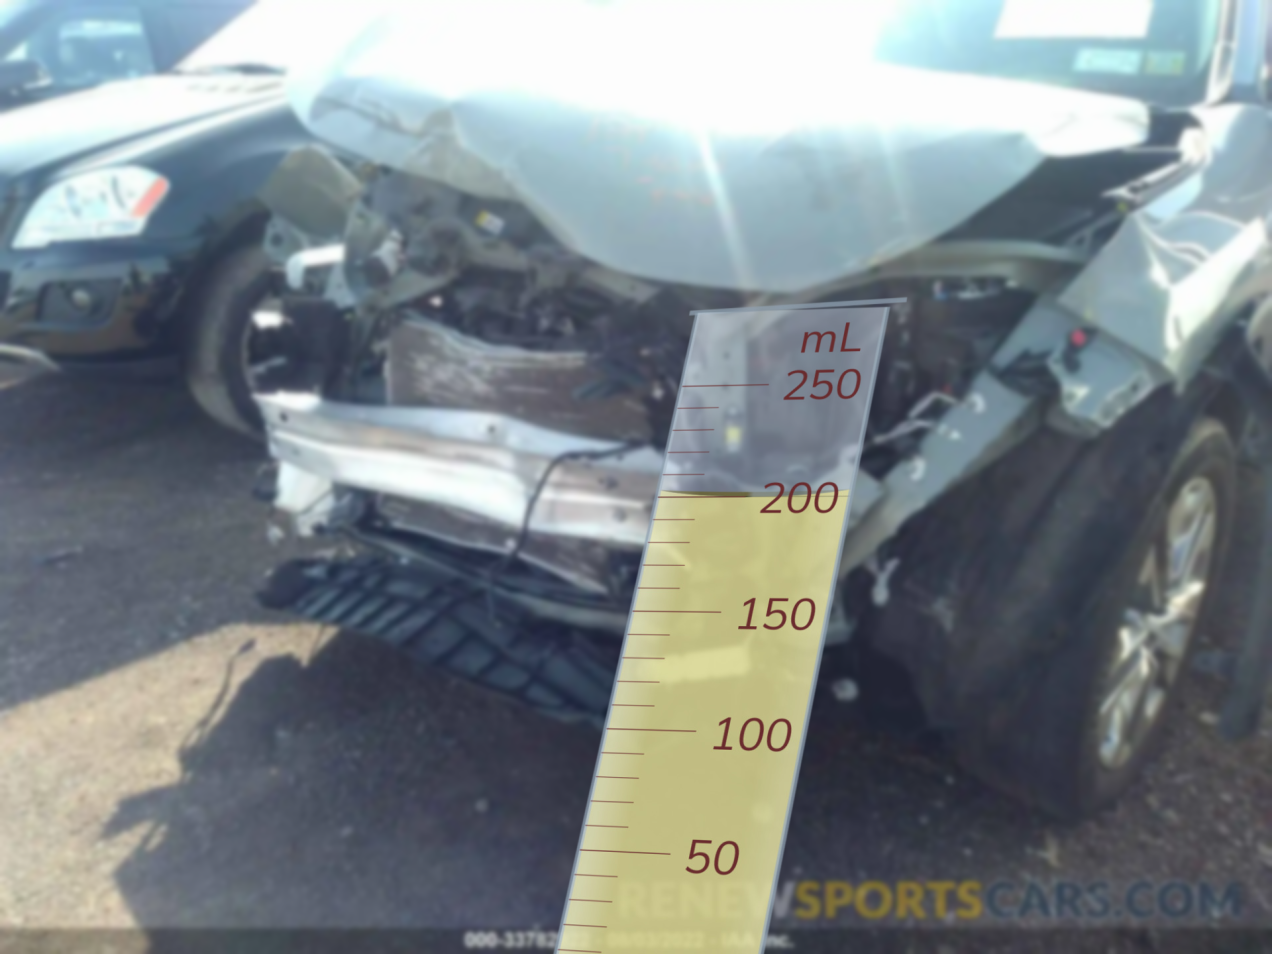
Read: {"value": 200, "unit": "mL"}
